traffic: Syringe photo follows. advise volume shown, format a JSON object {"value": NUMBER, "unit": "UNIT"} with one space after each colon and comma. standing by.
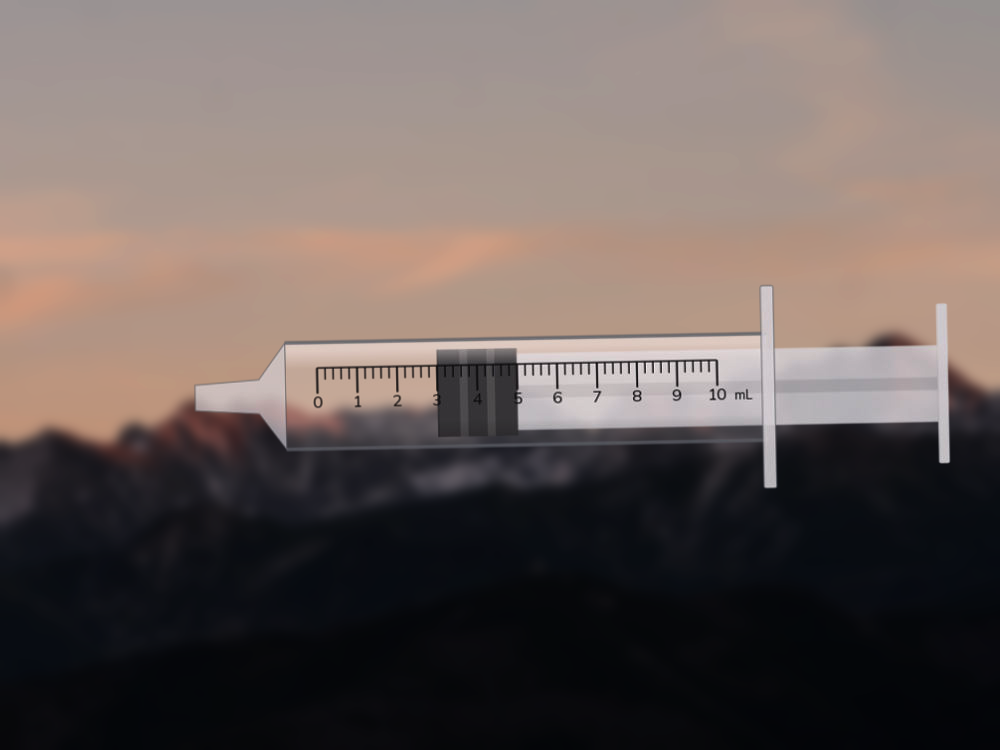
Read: {"value": 3, "unit": "mL"}
